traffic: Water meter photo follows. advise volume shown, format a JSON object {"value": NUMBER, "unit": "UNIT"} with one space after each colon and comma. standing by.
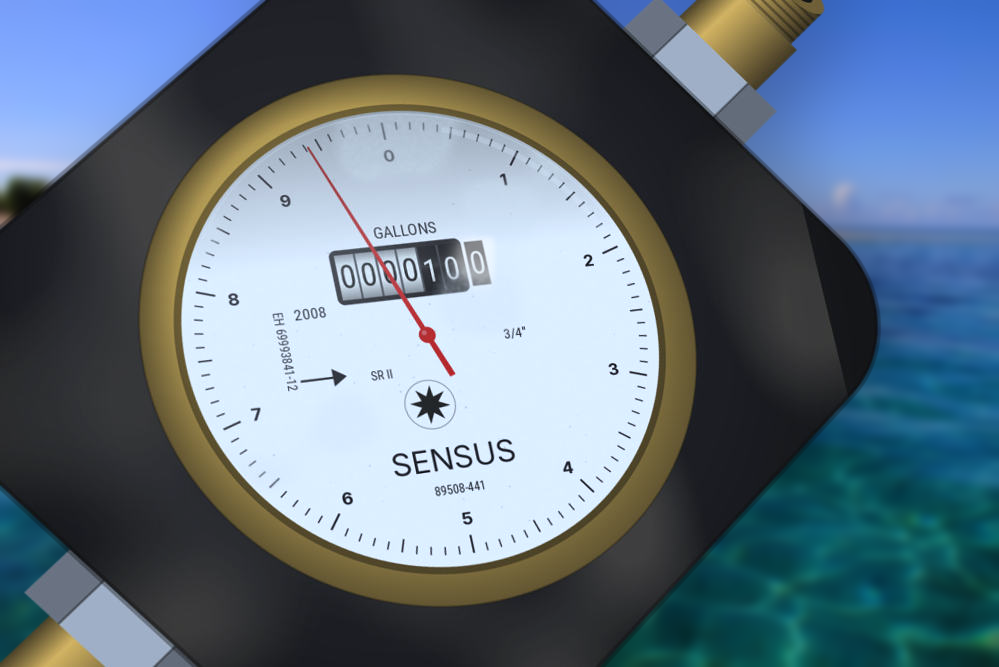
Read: {"value": 99.4, "unit": "gal"}
